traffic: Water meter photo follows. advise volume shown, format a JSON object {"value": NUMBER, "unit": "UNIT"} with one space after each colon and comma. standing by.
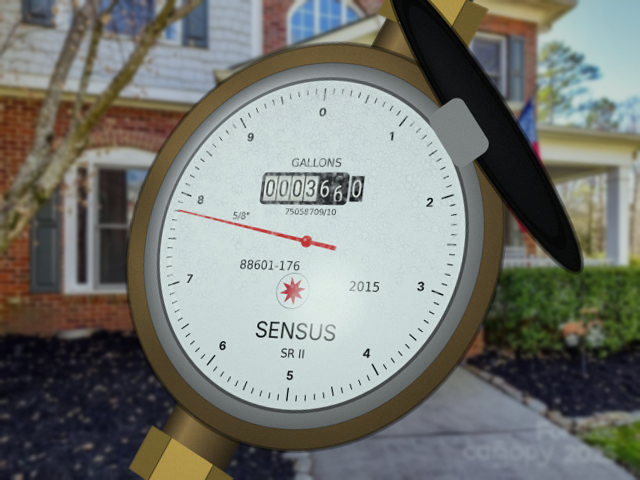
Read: {"value": 3657.8, "unit": "gal"}
